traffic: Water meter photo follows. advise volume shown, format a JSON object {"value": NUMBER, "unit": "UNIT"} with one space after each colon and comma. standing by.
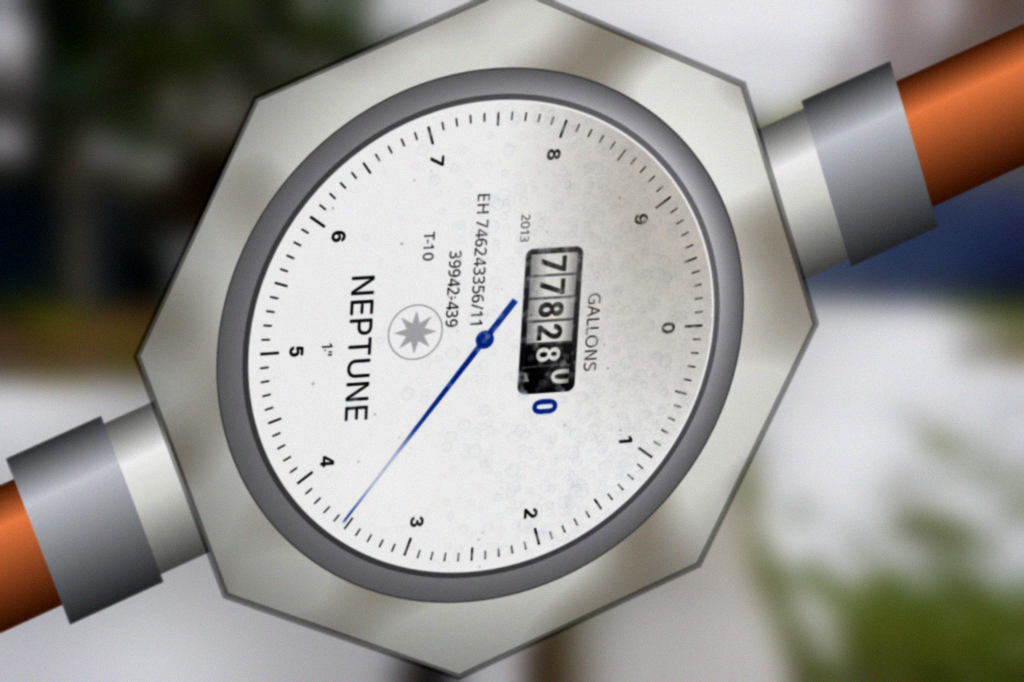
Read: {"value": 7782803.5, "unit": "gal"}
